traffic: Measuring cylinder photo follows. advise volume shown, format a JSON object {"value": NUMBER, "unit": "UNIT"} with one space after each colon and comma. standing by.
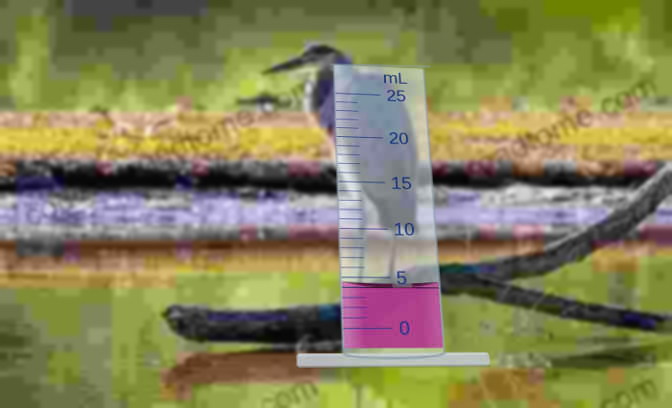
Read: {"value": 4, "unit": "mL"}
